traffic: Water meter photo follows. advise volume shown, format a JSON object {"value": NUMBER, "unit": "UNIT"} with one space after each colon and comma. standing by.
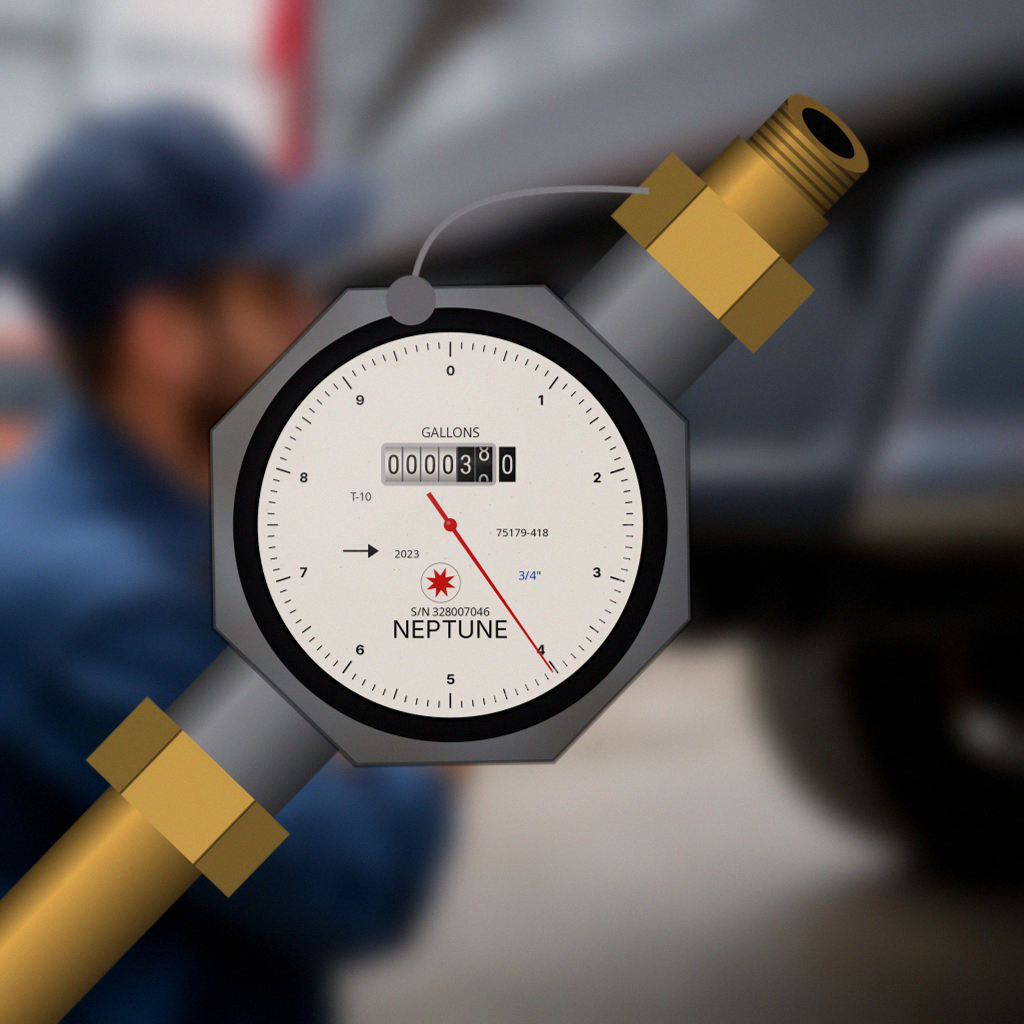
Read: {"value": 384.0, "unit": "gal"}
